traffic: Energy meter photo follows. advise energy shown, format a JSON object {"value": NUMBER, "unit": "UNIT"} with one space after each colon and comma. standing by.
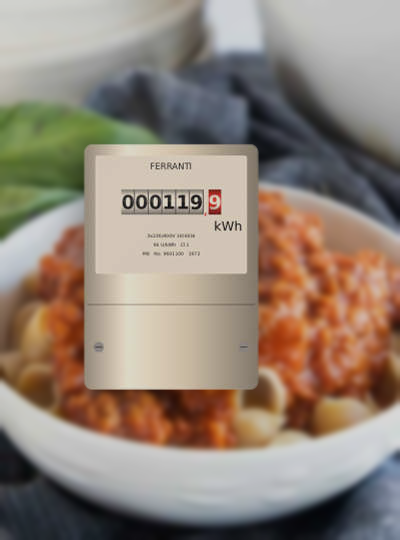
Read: {"value": 119.9, "unit": "kWh"}
